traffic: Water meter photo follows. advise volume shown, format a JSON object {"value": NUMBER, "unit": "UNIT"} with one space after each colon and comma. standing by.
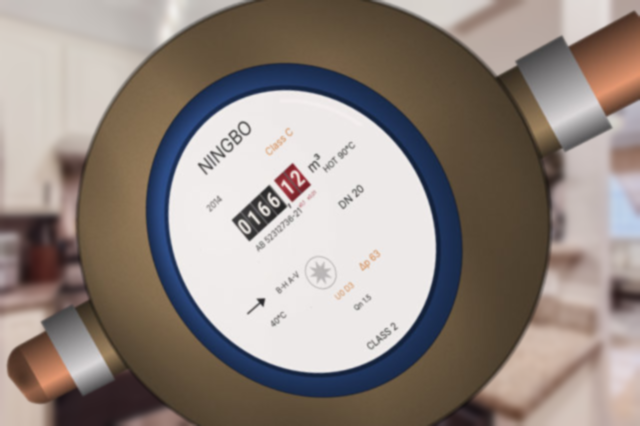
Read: {"value": 166.12, "unit": "m³"}
